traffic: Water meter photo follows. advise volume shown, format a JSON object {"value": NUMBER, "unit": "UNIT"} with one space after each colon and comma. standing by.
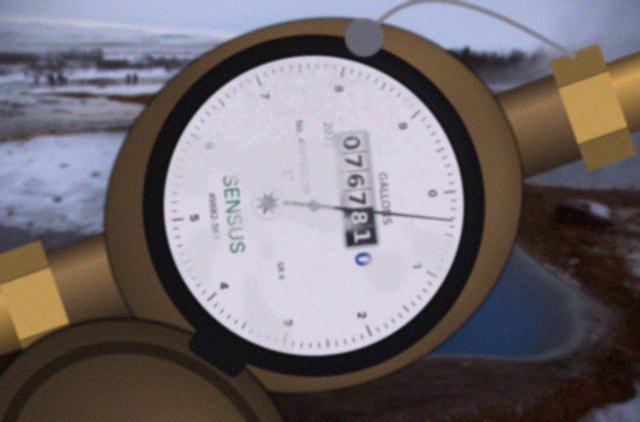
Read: {"value": 767810.3, "unit": "gal"}
